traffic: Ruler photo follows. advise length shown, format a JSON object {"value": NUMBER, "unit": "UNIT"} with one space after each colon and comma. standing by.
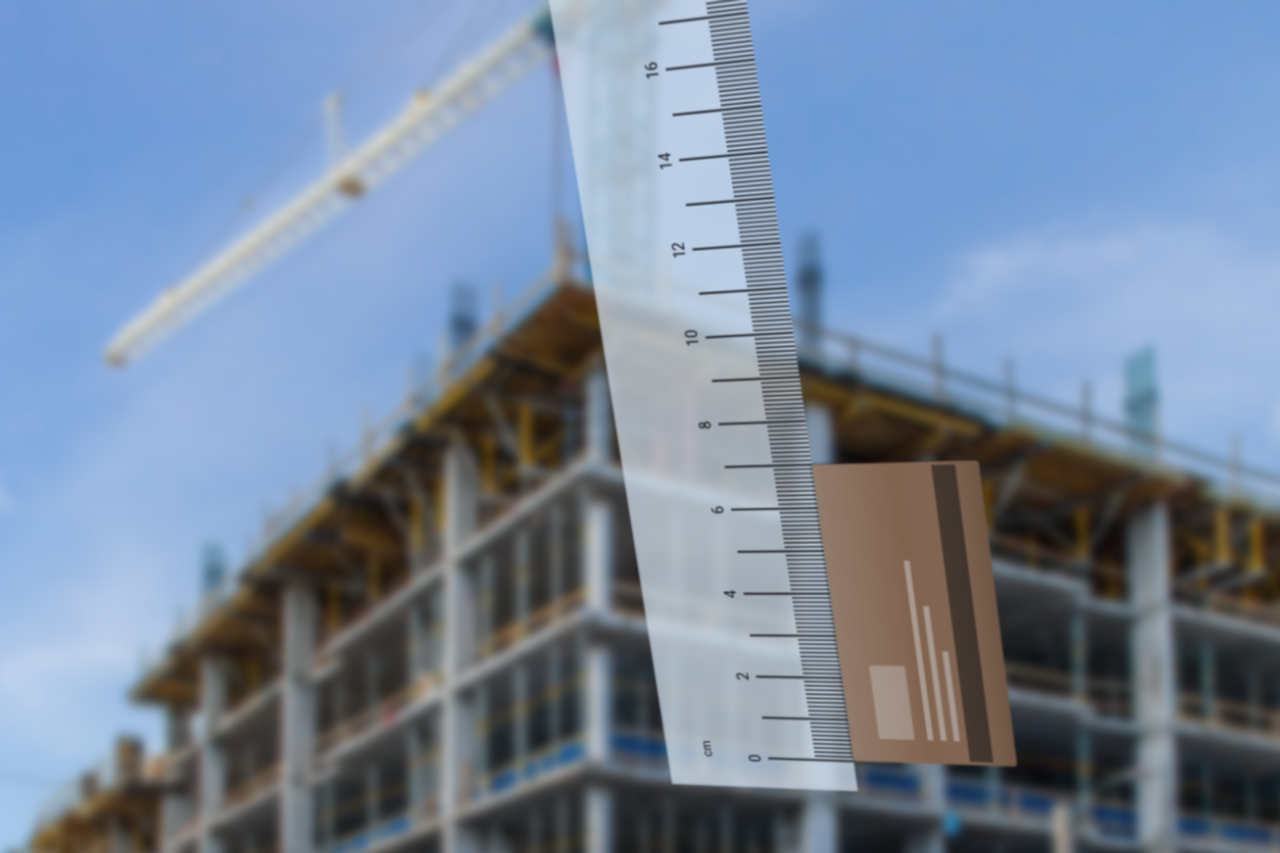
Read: {"value": 7, "unit": "cm"}
